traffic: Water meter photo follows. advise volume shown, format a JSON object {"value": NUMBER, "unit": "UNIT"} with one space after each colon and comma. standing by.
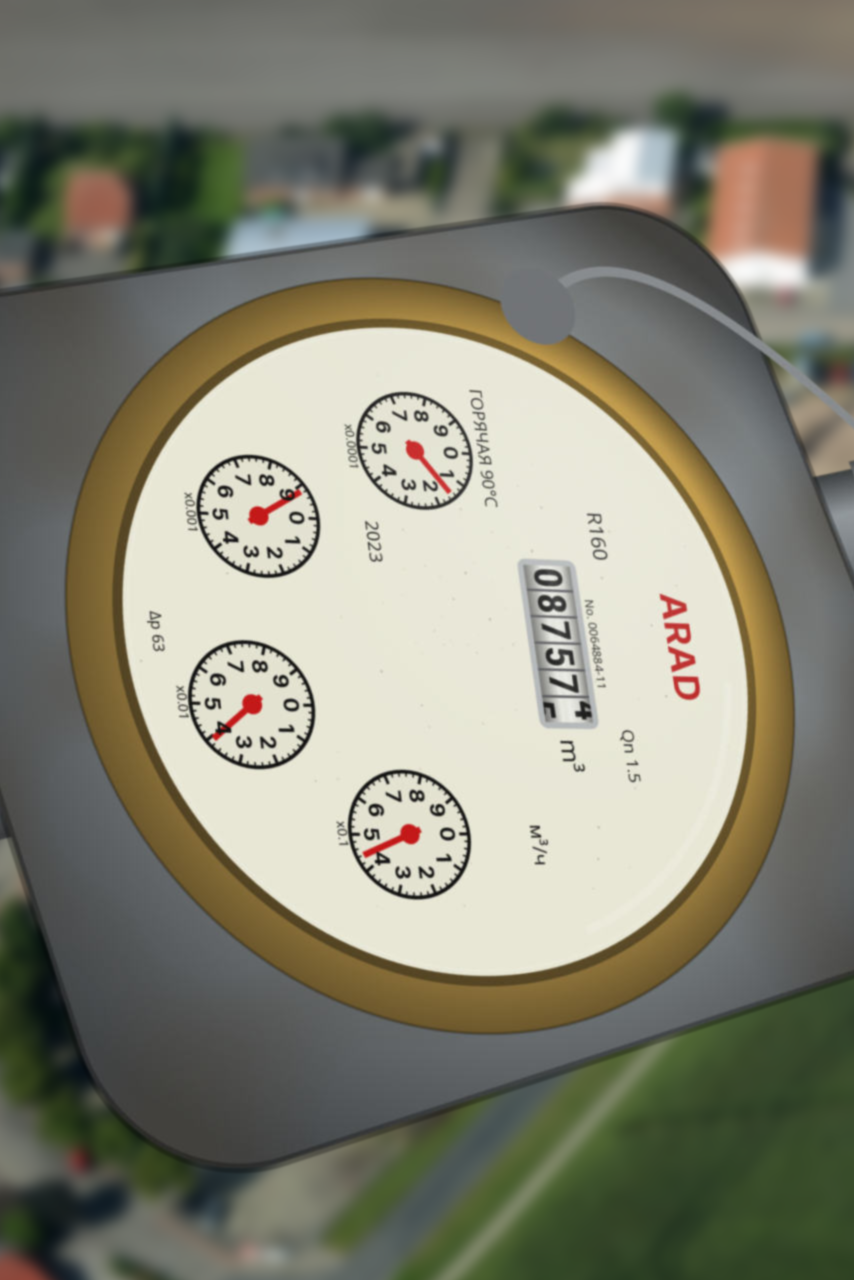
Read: {"value": 87574.4391, "unit": "m³"}
